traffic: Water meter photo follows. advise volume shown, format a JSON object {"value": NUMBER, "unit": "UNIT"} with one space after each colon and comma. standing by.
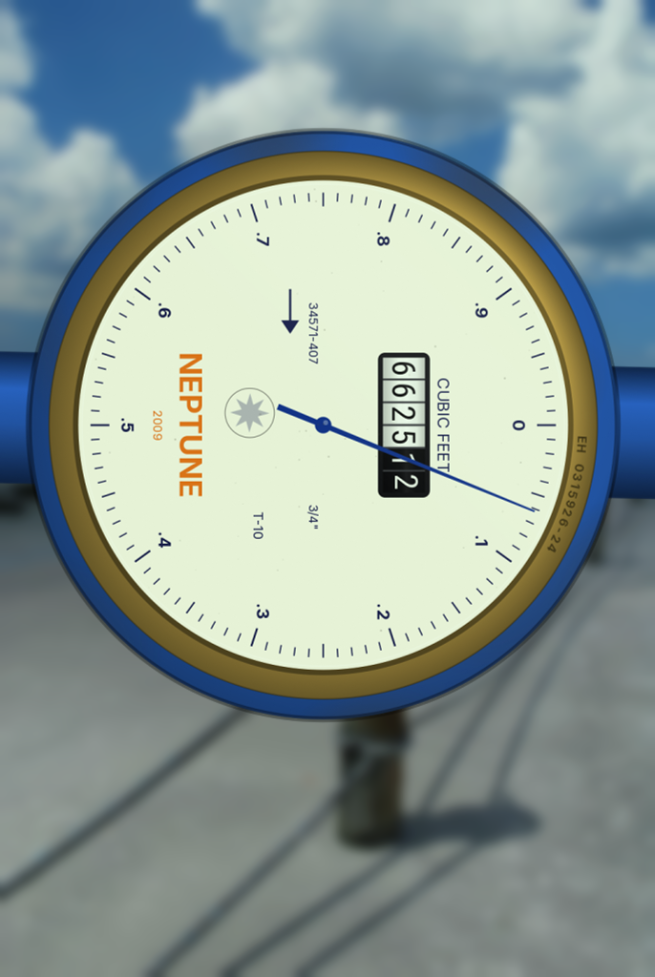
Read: {"value": 662512.06, "unit": "ft³"}
